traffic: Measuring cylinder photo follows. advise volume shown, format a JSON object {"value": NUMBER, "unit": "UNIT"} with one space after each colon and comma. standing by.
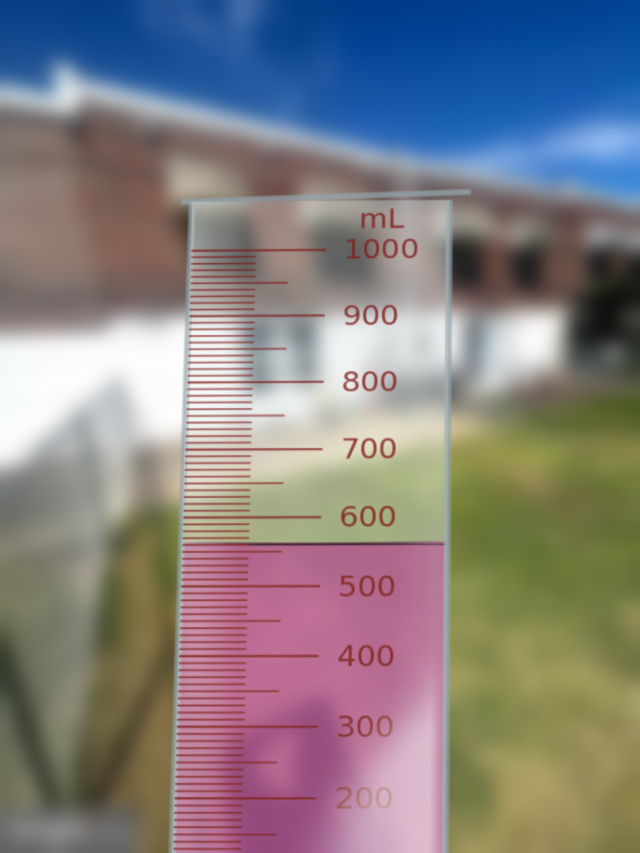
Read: {"value": 560, "unit": "mL"}
